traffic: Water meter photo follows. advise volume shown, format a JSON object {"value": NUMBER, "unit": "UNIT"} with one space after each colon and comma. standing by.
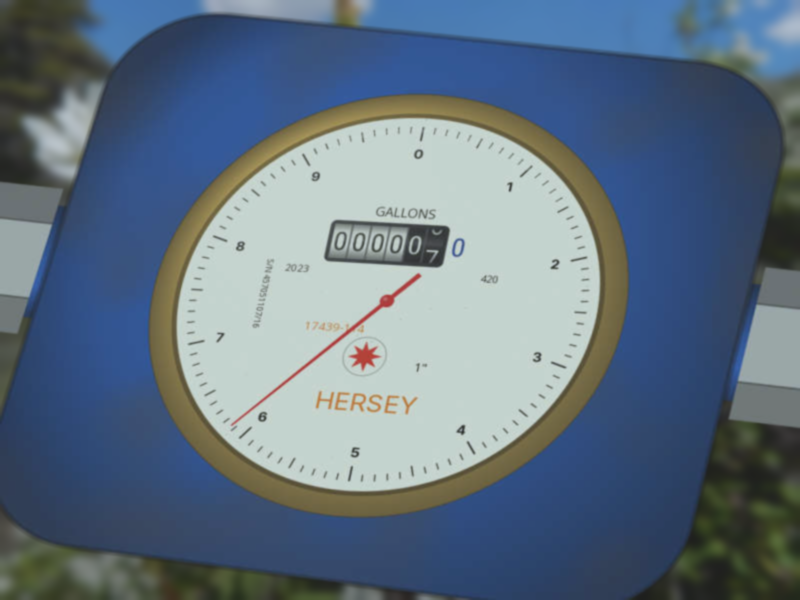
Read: {"value": 66.1, "unit": "gal"}
